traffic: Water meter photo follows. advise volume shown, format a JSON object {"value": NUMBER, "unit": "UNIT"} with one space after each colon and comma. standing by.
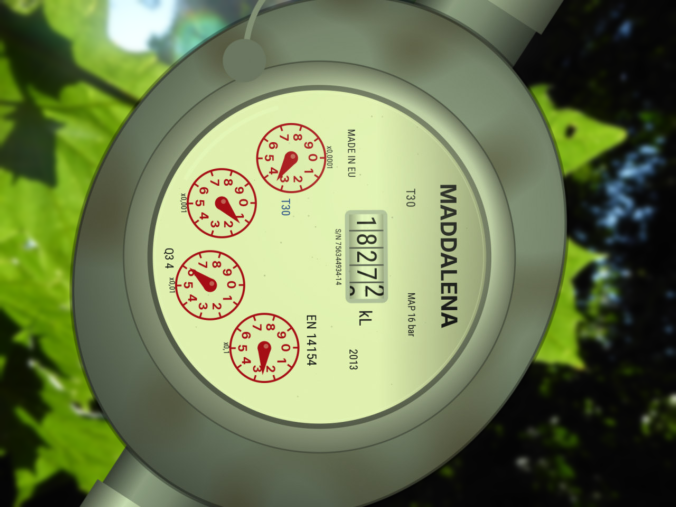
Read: {"value": 18272.2613, "unit": "kL"}
